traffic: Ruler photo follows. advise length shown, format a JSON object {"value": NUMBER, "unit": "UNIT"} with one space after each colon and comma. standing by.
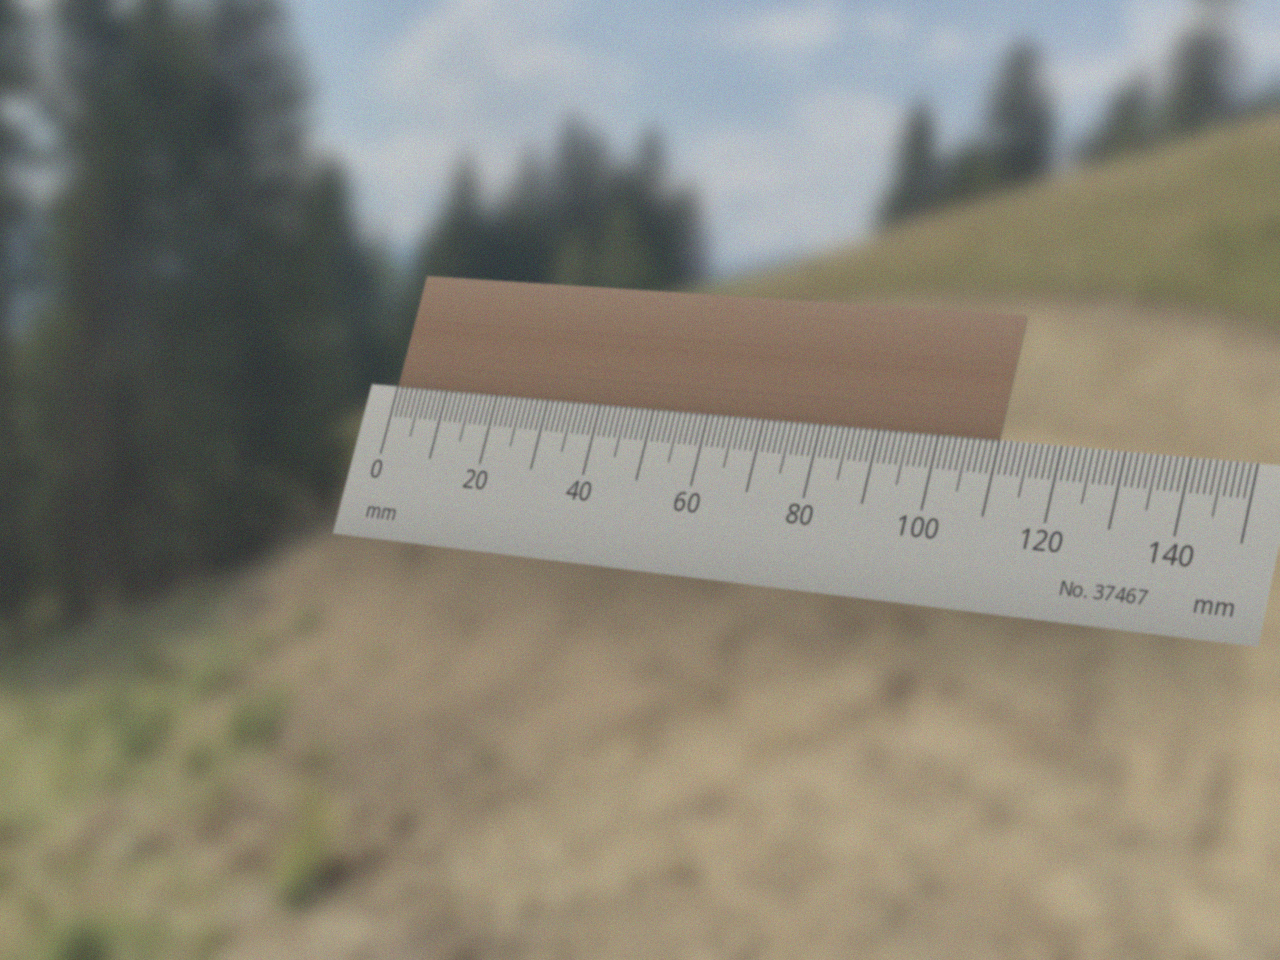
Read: {"value": 110, "unit": "mm"}
